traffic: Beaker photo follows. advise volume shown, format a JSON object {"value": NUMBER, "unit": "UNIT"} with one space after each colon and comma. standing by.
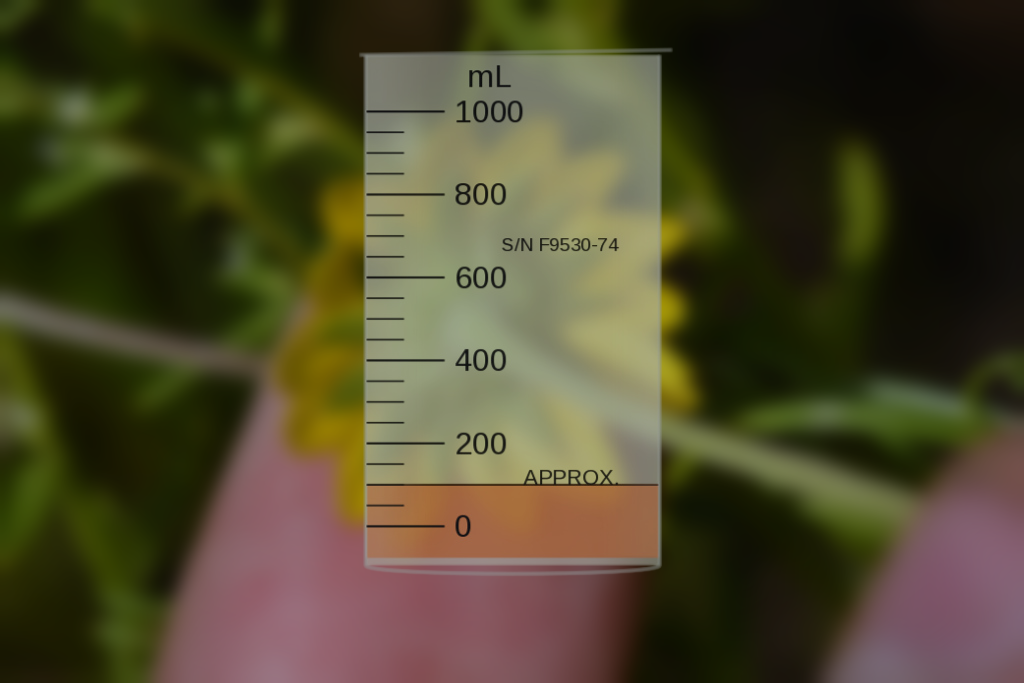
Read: {"value": 100, "unit": "mL"}
